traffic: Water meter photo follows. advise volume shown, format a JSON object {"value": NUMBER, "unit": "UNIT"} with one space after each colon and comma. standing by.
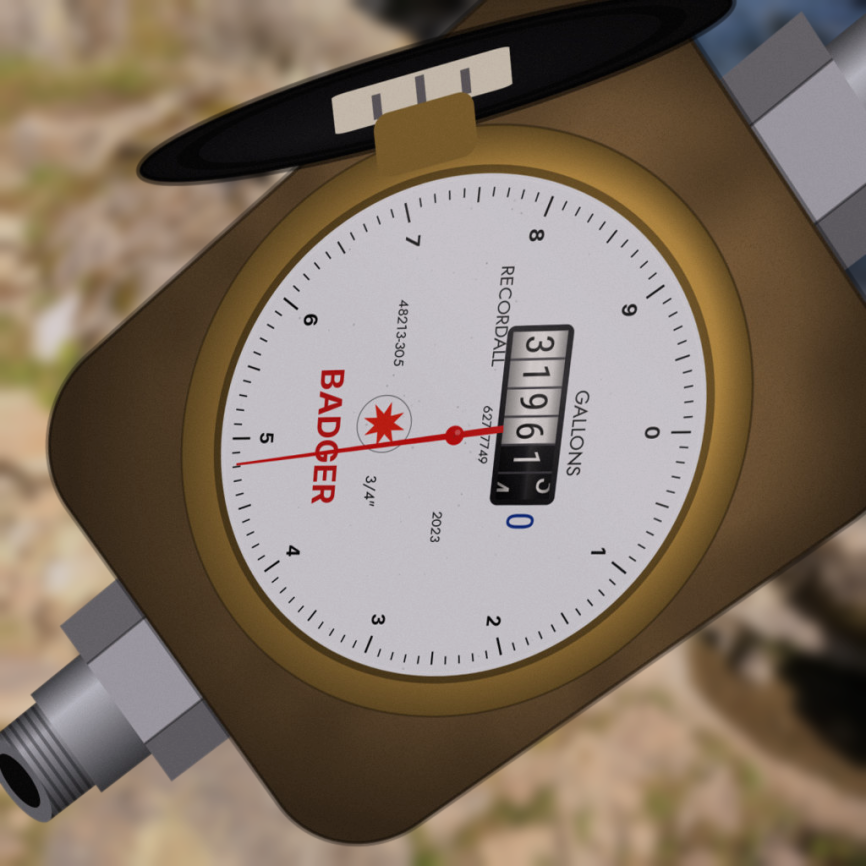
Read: {"value": 3196134.8, "unit": "gal"}
